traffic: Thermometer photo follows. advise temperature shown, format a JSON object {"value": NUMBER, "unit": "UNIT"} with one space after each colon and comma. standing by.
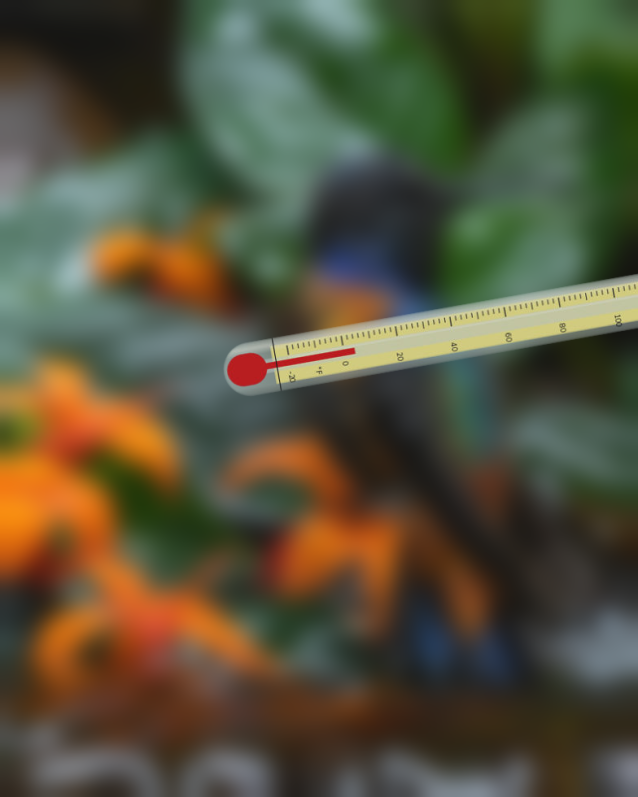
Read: {"value": 4, "unit": "°F"}
